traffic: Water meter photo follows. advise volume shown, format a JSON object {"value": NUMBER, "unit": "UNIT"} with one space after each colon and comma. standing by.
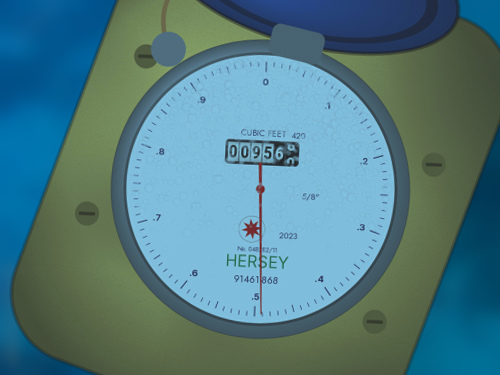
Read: {"value": 9568.49, "unit": "ft³"}
